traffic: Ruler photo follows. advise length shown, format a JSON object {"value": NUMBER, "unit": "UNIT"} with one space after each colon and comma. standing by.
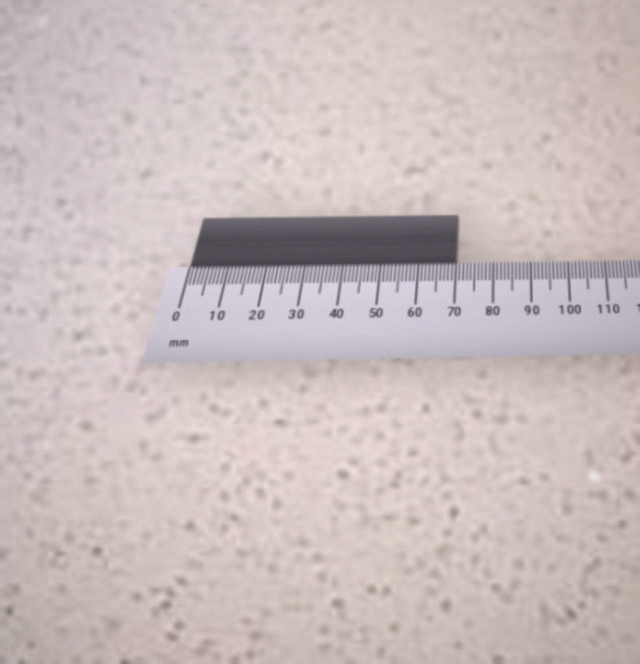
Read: {"value": 70, "unit": "mm"}
